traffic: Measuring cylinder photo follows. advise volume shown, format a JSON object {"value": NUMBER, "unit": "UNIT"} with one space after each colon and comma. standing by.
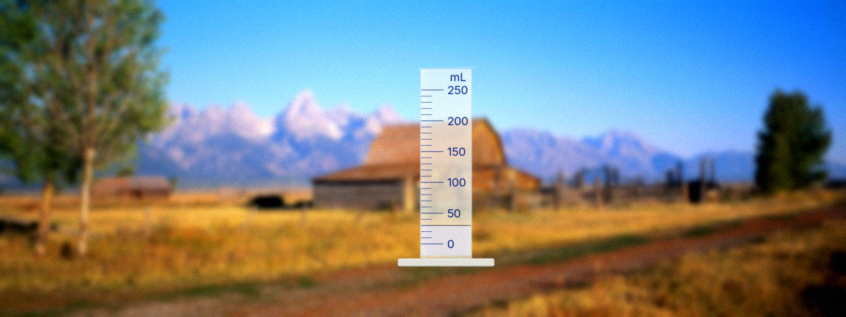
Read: {"value": 30, "unit": "mL"}
